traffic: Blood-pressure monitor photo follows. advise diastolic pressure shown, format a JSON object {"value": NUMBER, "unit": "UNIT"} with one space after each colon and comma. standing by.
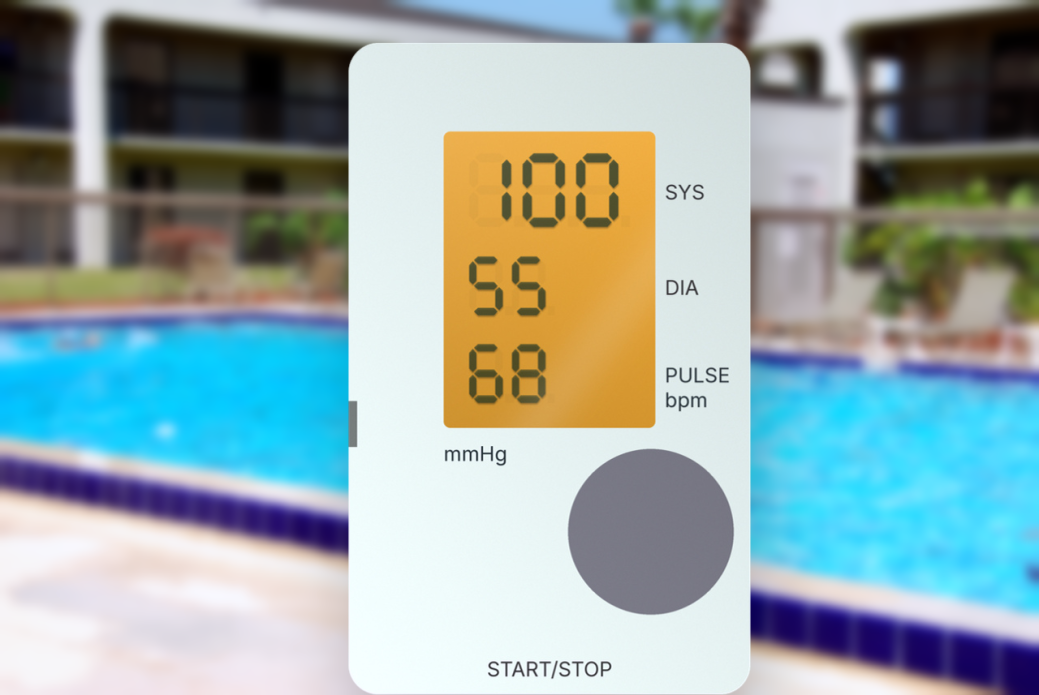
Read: {"value": 55, "unit": "mmHg"}
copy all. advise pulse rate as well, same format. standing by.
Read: {"value": 68, "unit": "bpm"}
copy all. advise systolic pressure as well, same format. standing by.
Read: {"value": 100, "unit": "mmHg"}
